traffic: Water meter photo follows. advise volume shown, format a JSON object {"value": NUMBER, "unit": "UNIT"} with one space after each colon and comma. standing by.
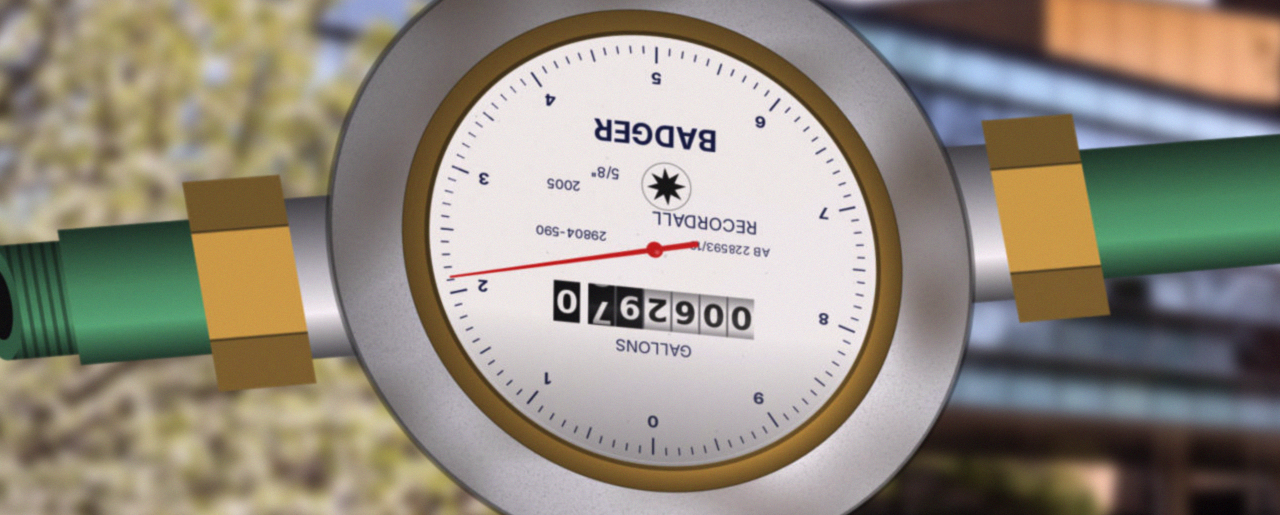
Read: {"value": 62972.1, "unit": "gal"}
